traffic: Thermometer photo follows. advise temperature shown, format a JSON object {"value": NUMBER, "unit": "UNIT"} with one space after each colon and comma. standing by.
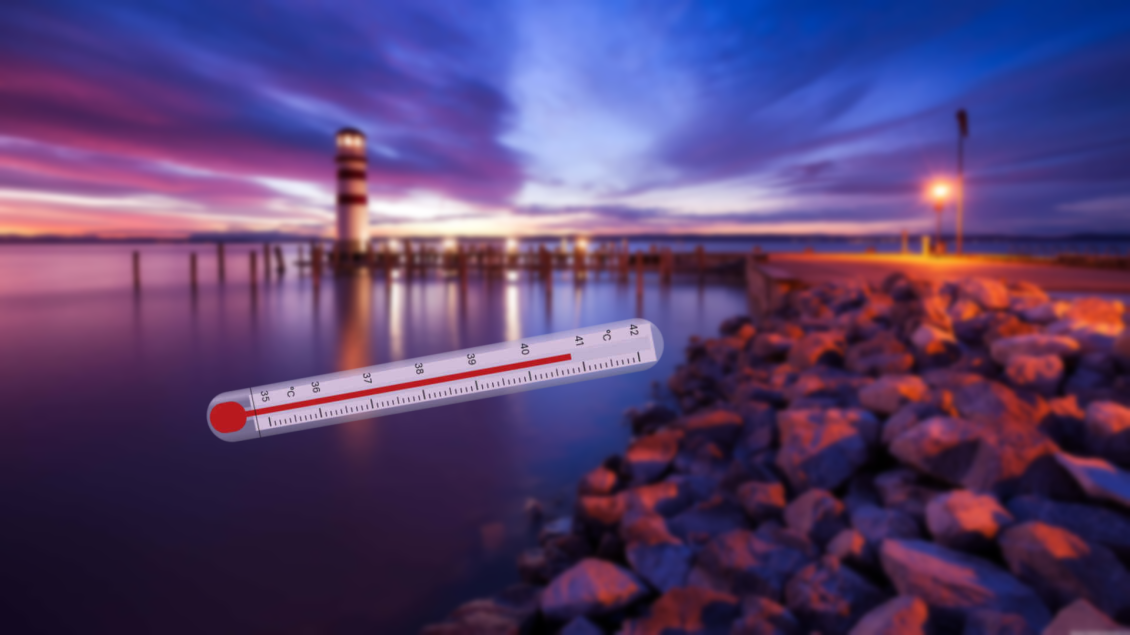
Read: {"value": 40.8, "unit": "°C"}
